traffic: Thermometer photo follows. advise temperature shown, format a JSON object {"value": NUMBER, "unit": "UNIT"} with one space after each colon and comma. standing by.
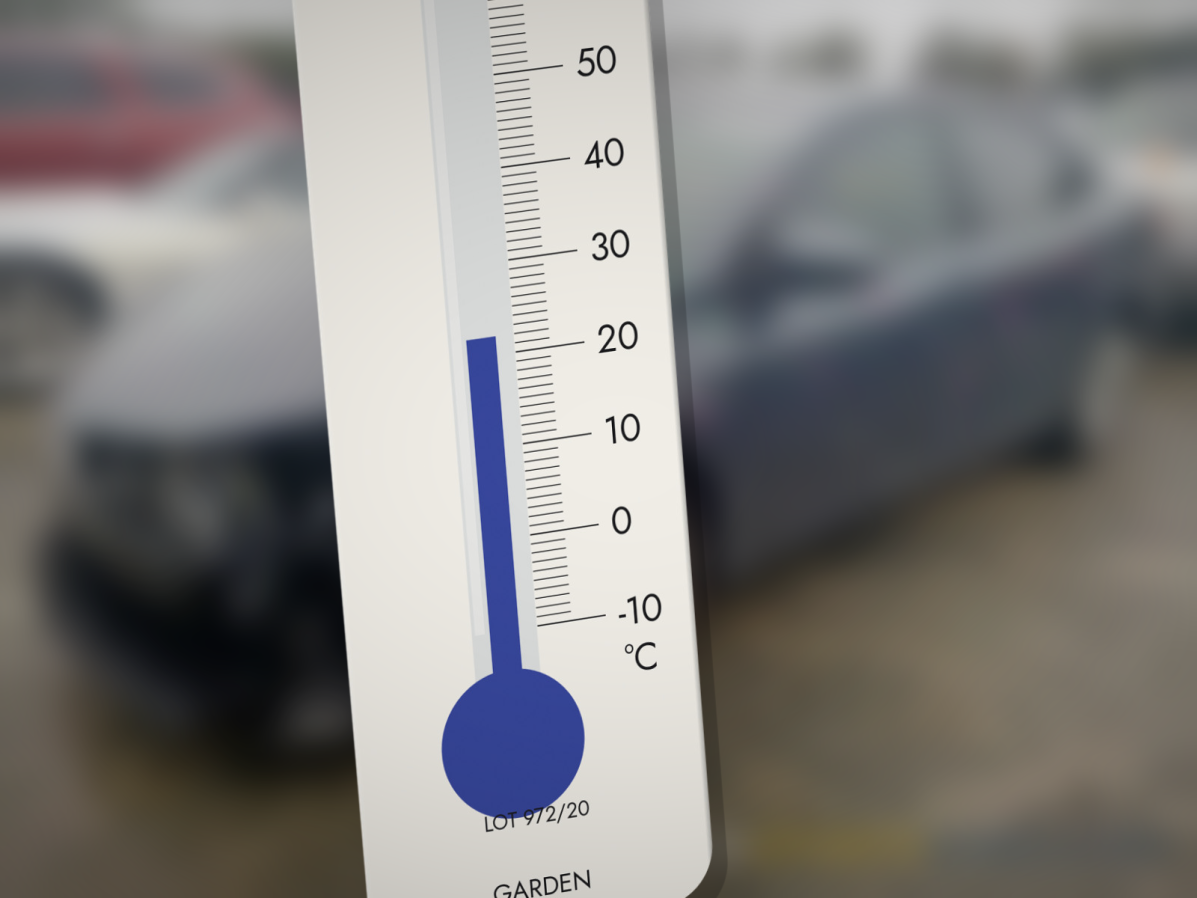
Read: {"value": 22, "unit": "°C"}
